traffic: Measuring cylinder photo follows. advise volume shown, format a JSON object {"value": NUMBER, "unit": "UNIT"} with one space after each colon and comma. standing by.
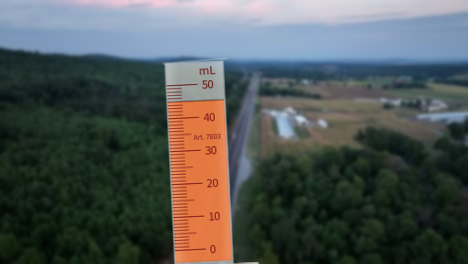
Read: {"value": 45, "unit": "mL"}
